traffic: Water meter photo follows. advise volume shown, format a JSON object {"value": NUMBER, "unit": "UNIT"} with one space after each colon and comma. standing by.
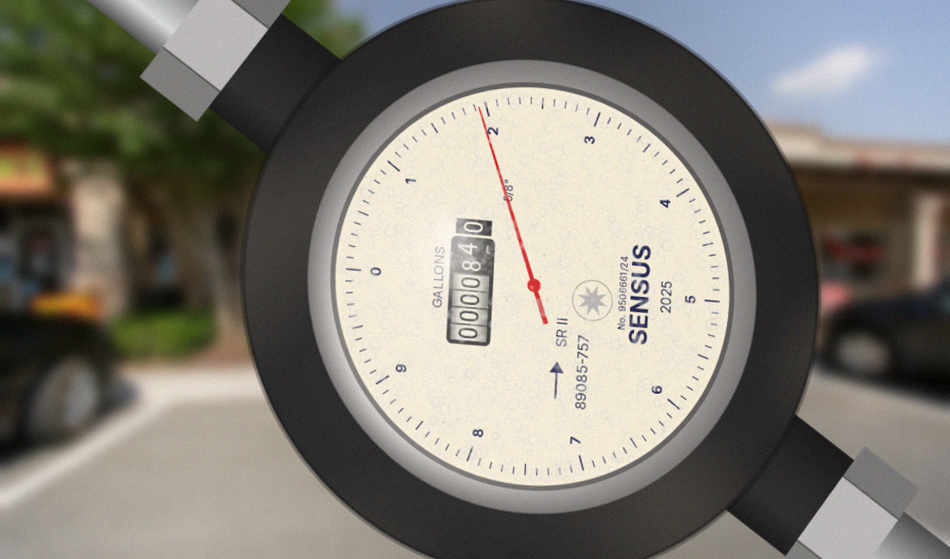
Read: {"value": 841.9, "unit": "gal"}
